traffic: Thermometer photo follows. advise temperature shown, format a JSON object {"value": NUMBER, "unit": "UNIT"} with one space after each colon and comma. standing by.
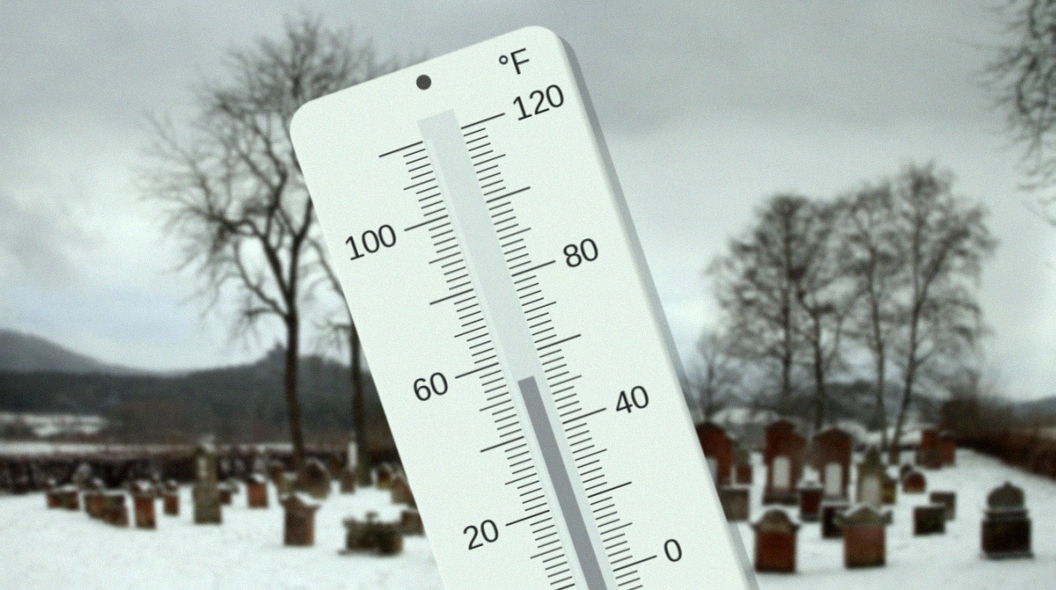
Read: {"value": 54, "unit": "°F"}
